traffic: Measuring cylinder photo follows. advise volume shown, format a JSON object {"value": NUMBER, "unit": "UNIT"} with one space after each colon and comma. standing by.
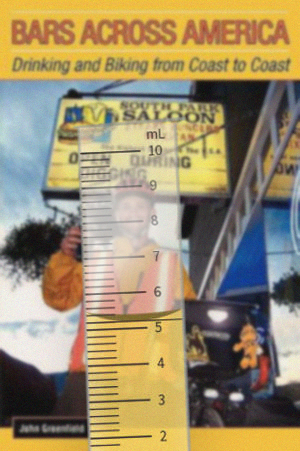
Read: {"value": 5.2, "unit": "mL"}
